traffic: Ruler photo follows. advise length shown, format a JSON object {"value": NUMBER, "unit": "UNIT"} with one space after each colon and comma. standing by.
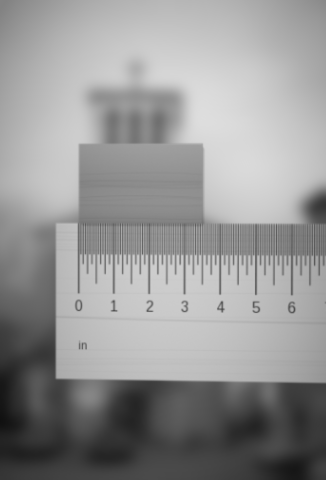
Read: {"value": 3.5, "unit": "in"}
